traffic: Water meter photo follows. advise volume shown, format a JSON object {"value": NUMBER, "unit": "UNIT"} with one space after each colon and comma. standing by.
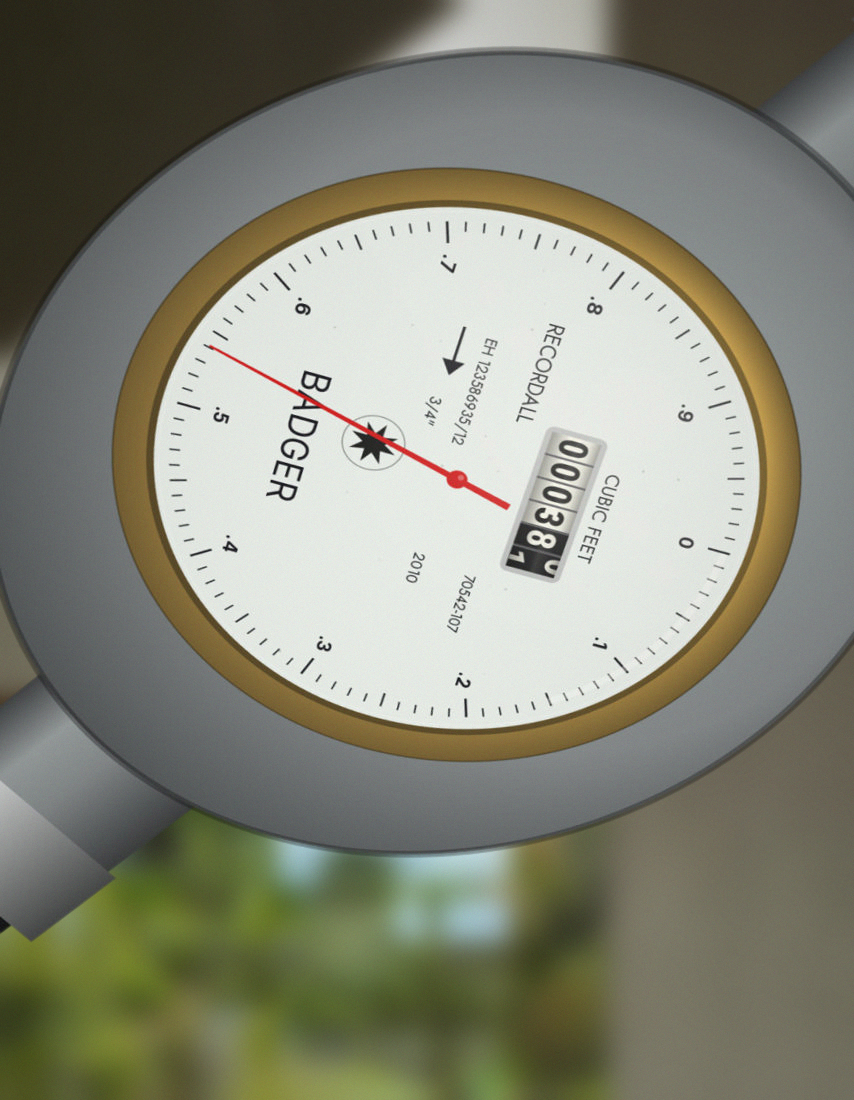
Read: {"value": 380.54, "unit": "ft³"}
